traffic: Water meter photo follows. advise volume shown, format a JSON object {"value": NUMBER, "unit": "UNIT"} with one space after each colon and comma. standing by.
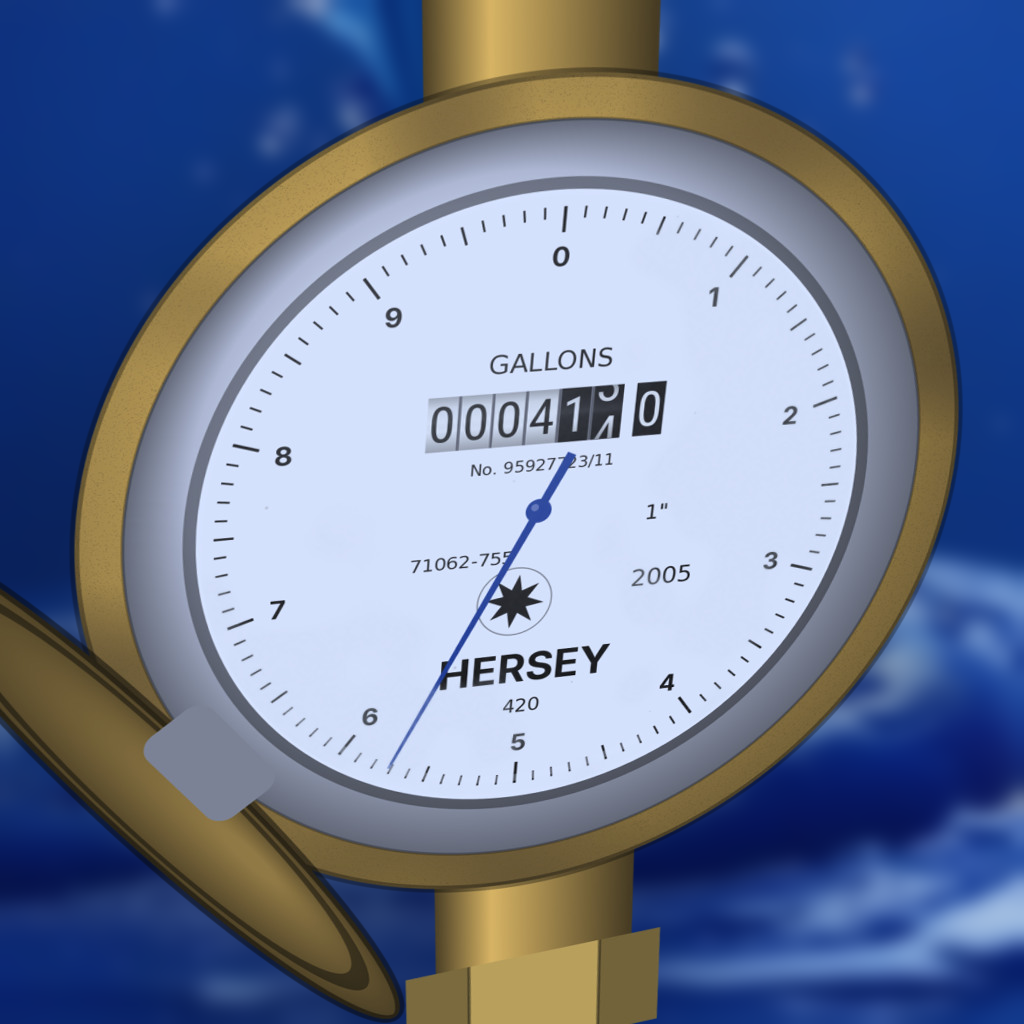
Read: {"value": 4135.7, "unit": "gal"}
